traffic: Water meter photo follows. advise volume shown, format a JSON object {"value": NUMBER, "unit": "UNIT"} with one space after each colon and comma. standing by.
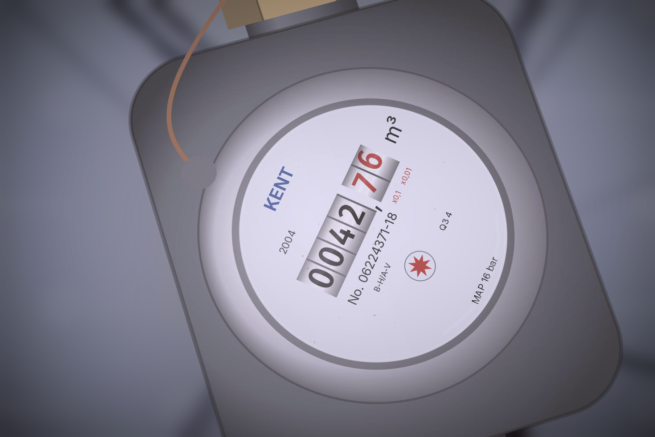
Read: {"value": 42.76, "unit": "m³"}
